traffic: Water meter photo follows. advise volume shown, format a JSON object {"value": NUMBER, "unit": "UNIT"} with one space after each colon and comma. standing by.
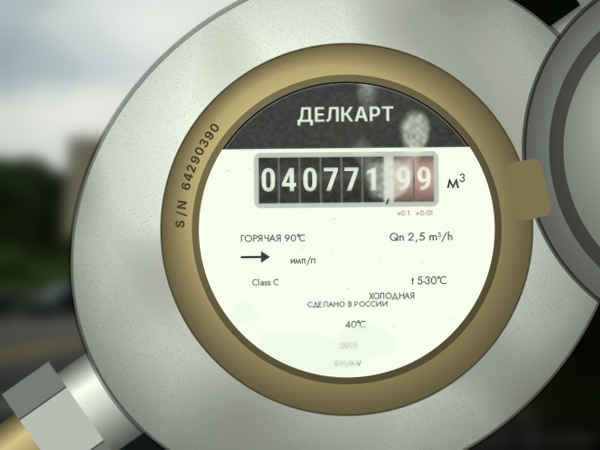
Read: {"value": 40771.99, "unit": "m³"}
